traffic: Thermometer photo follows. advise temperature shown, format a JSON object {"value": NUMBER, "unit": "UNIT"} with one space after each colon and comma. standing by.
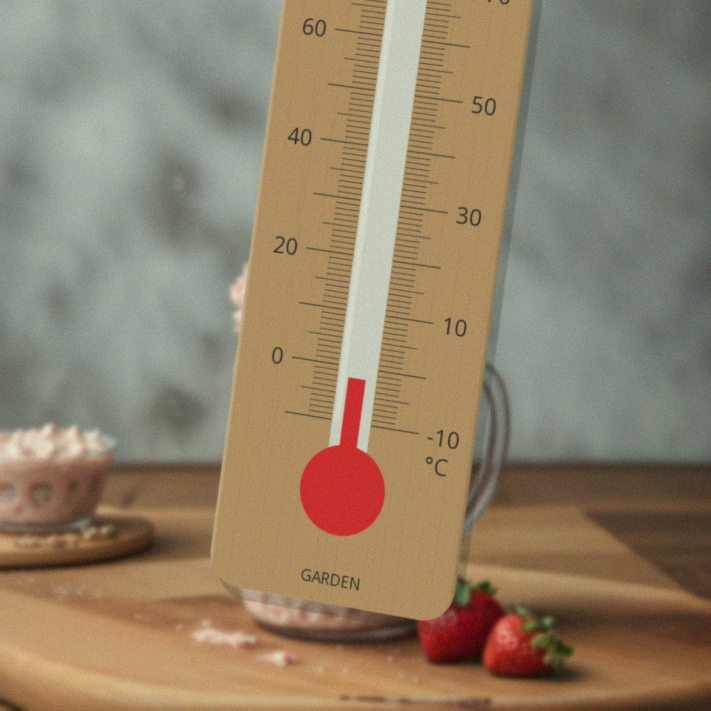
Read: {"value": -2, "unit": "°C"}
